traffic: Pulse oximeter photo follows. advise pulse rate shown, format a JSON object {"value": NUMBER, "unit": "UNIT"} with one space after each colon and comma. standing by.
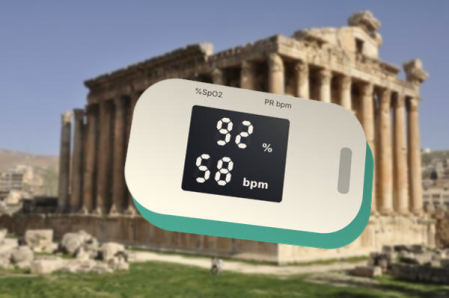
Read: {"value": 58, "unit": "bpm"}
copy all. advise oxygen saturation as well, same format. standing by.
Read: {"value": 92, "unit": "%"}
